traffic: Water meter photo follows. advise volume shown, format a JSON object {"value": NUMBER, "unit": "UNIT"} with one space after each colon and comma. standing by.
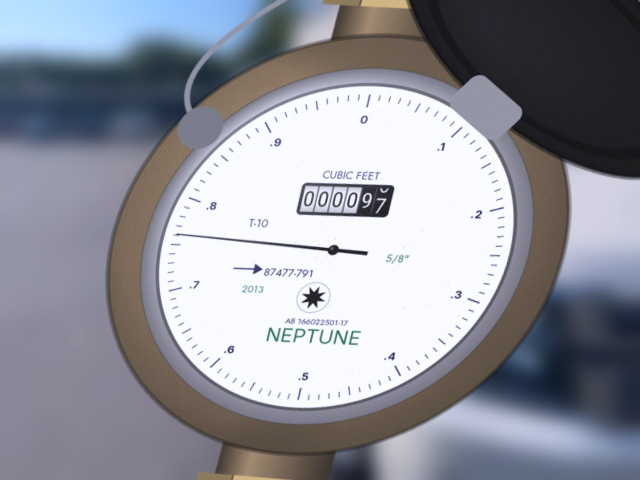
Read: {"value": 96.76, "unit": "ft³"}
